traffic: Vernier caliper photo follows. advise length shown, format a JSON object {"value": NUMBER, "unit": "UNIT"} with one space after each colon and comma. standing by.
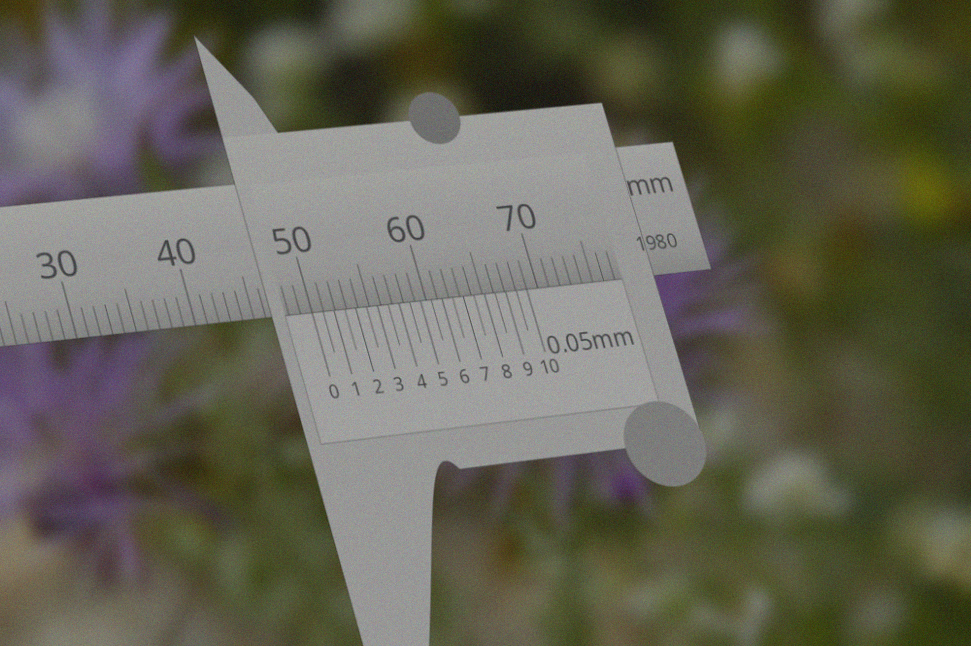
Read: {"value": 50.0, "unit": "mm"}
